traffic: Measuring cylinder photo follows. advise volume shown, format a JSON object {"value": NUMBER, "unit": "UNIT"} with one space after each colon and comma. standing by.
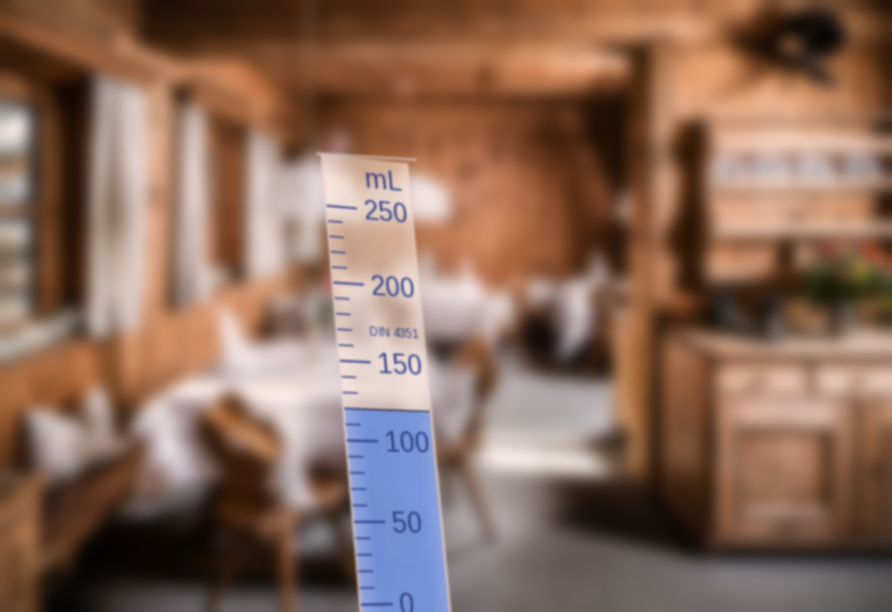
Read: {"value": 120, "unit": "mL"}
